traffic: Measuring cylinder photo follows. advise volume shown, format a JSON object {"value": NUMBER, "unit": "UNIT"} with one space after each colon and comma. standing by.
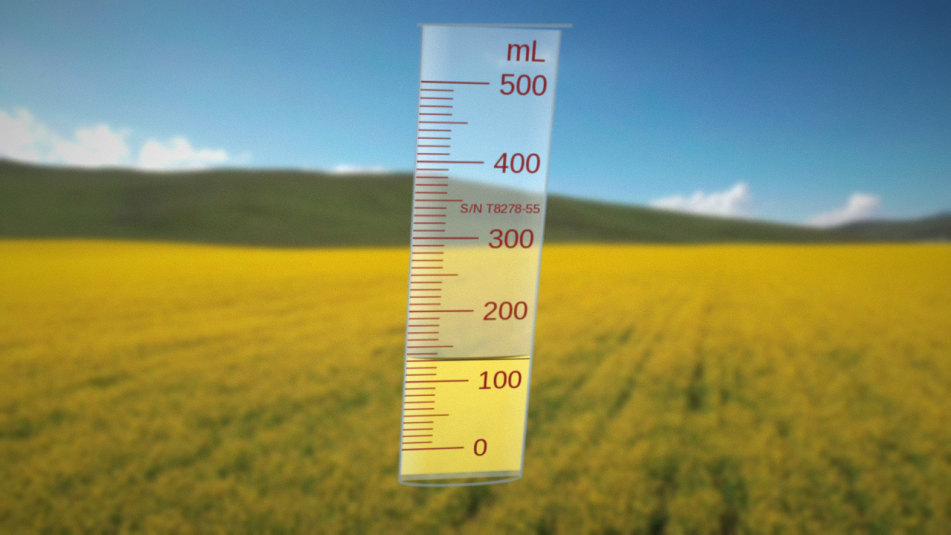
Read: {"value": 130, "unit": "mL"}
